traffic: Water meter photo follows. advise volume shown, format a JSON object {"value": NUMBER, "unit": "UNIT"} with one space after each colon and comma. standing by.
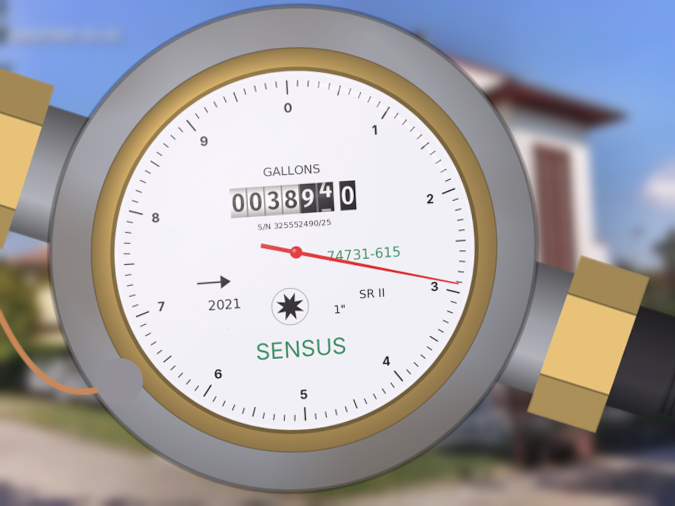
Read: {"value": 38942.9, "unit": "gal"}
